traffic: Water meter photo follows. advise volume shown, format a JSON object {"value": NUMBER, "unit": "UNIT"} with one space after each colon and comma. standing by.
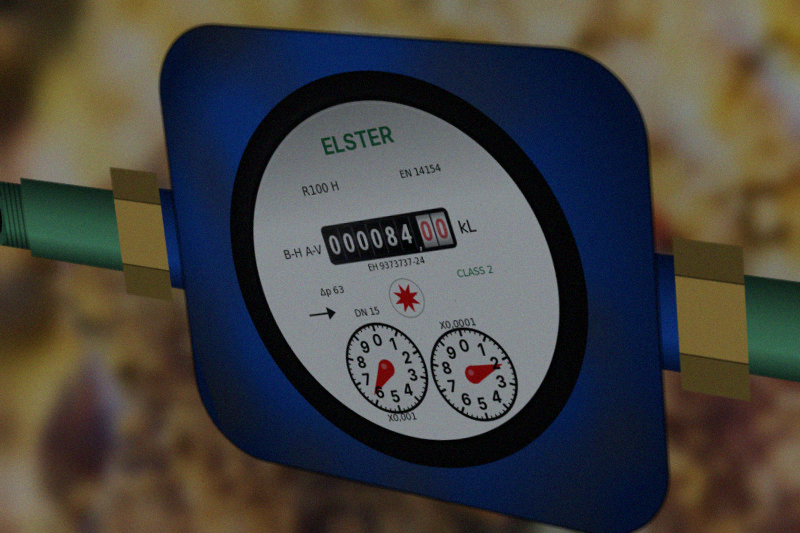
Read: {"value": 84.0062, "unit": "kL"}
